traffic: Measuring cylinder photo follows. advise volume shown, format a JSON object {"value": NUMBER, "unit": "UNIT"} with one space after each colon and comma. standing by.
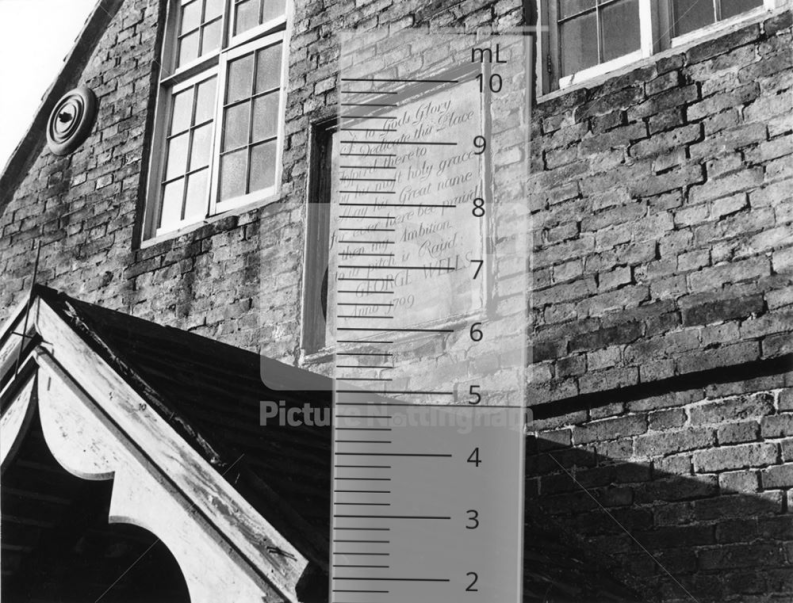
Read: {"value": 4.8, "unit": "mL"}
